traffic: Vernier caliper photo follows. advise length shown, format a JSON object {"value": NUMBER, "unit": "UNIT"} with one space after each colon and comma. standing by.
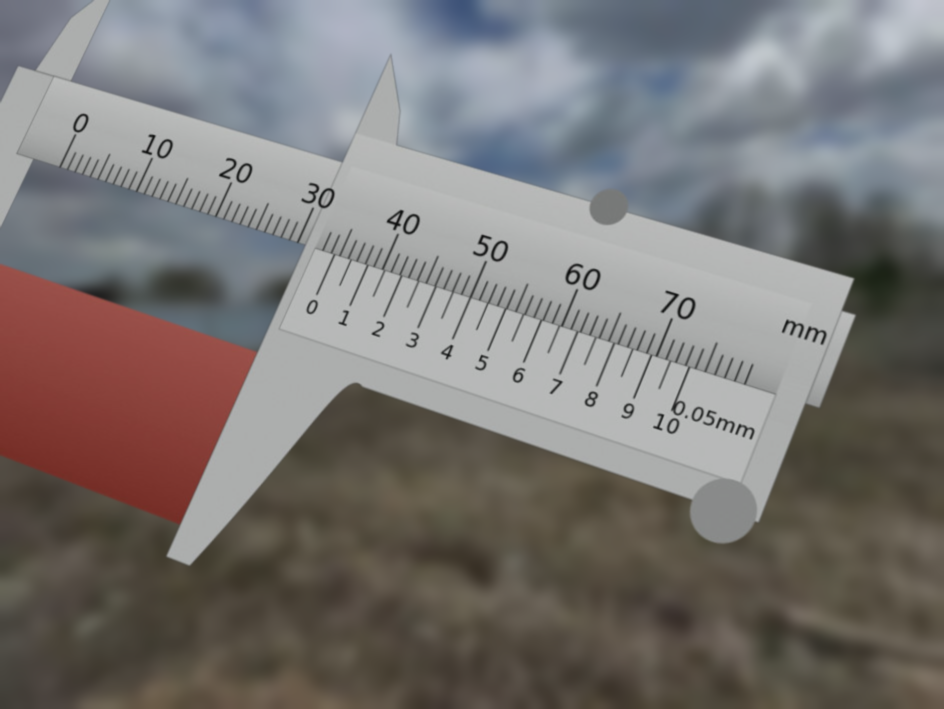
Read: {"value": 34.4, "unit": "mm"}
